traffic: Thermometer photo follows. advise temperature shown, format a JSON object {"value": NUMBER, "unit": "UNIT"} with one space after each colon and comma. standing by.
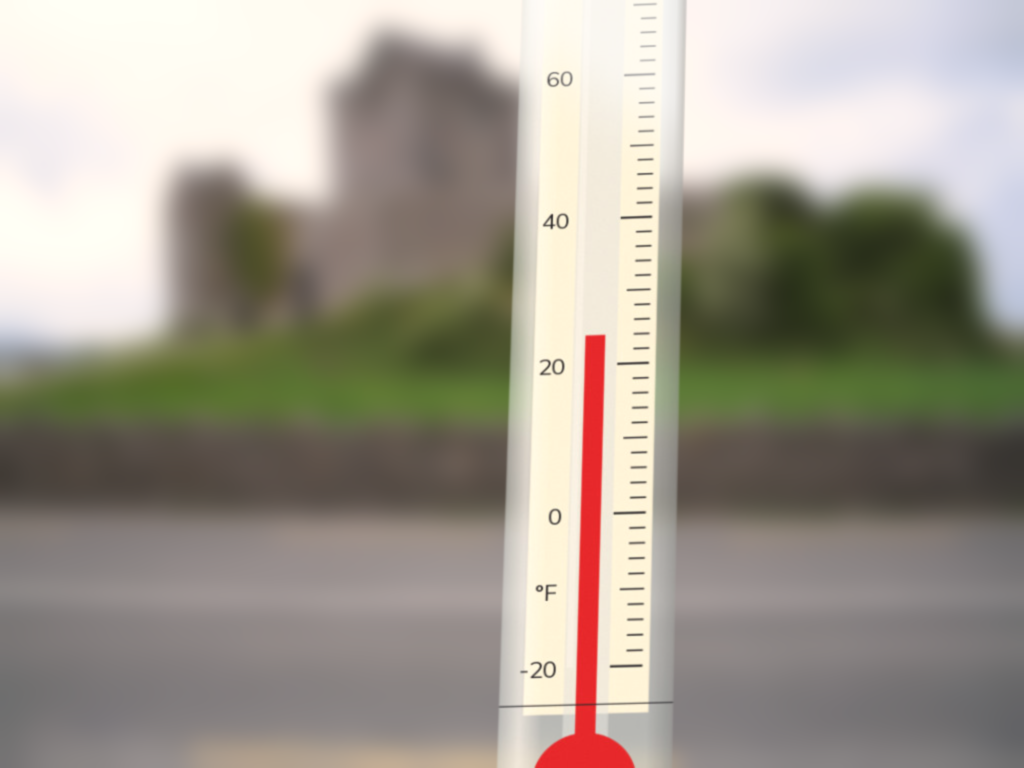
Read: {"value": 24, "unit": "°F"}
